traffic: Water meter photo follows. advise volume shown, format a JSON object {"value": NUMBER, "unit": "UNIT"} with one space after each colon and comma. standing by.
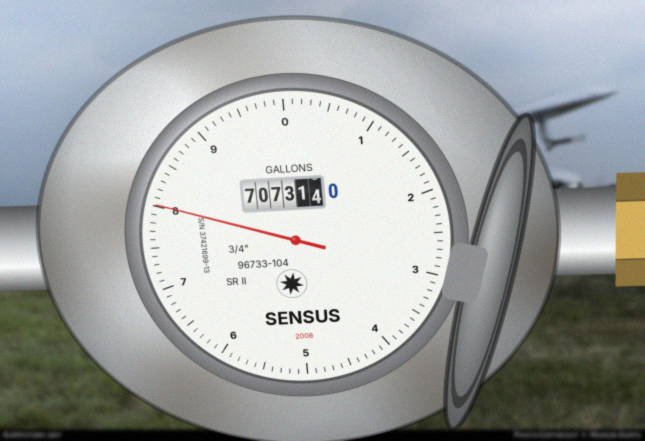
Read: {"value": 7073138.0, "unit": "gal"}
